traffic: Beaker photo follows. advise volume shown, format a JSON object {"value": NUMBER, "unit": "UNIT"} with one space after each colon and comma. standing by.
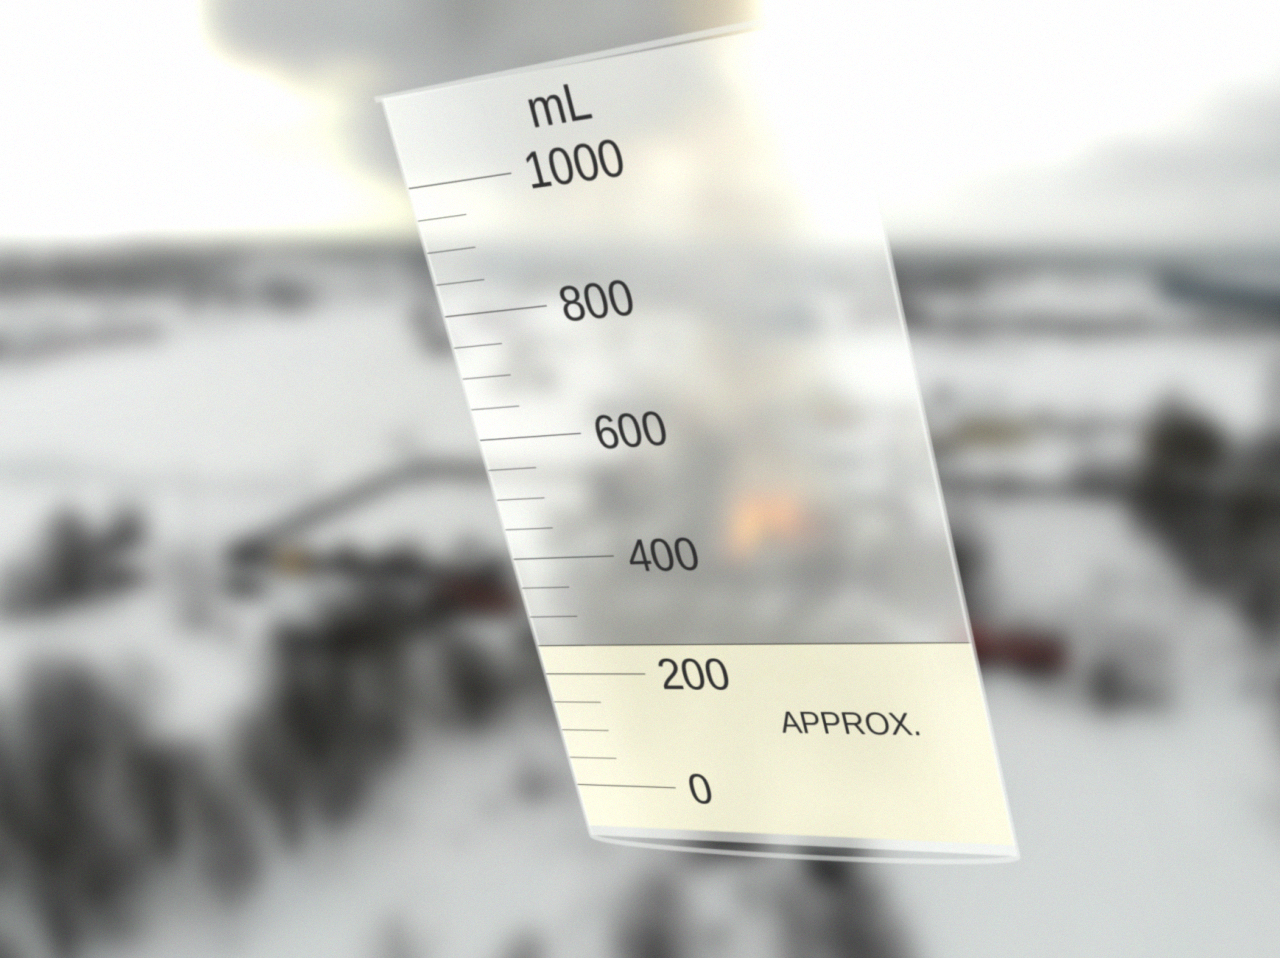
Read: {"value": 250, "unit": "mL"}
